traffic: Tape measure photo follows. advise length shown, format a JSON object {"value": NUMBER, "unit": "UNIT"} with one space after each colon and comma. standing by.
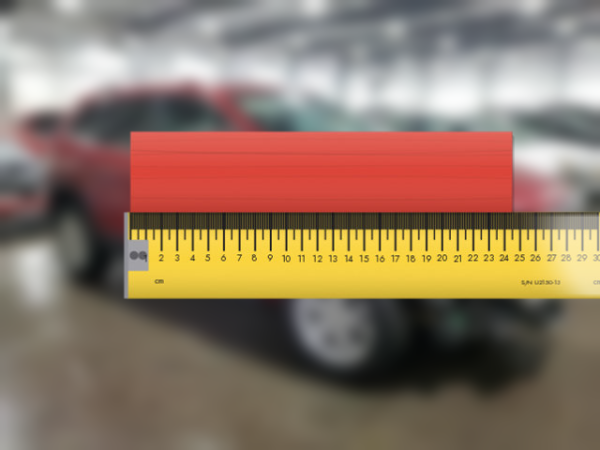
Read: {"value": 24.5, "unit": "cm"}
